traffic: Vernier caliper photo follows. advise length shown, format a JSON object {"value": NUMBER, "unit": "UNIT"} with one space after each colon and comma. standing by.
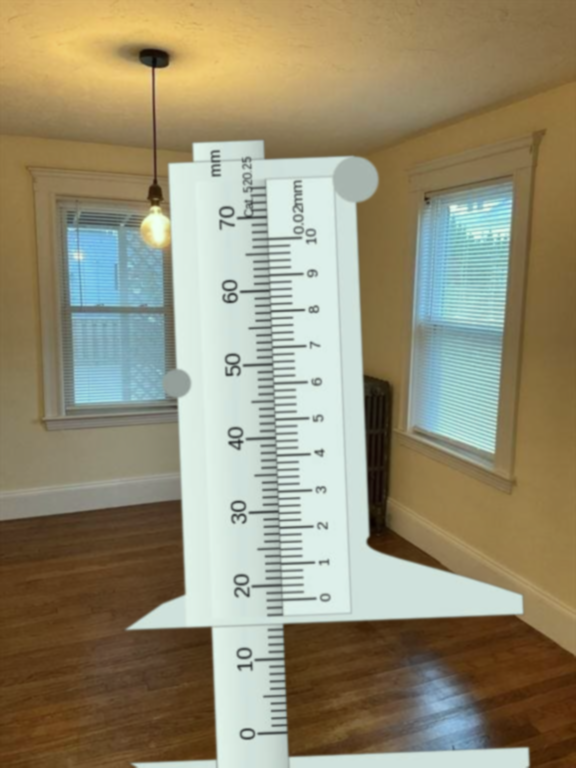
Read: {"value": 18.0, "unit": "mm"}
